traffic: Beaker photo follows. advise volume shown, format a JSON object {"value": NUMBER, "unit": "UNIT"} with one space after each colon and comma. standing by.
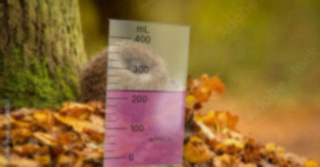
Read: {"value": 225, "unit": "mL"}
